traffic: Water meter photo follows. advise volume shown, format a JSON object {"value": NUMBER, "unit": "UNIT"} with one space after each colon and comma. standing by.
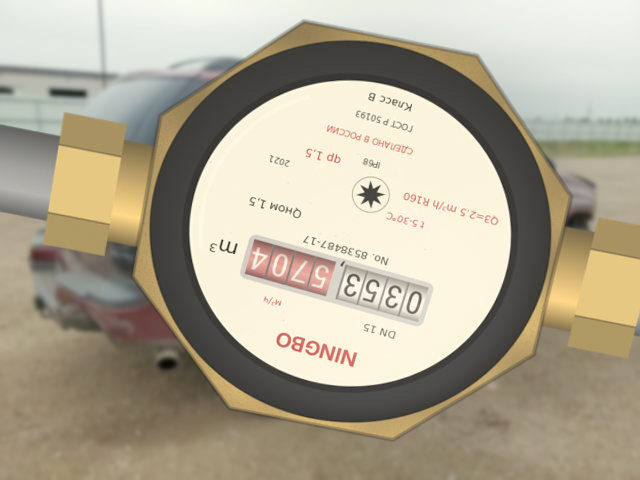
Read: {"value": 353.5704, "unit": "m³"}
